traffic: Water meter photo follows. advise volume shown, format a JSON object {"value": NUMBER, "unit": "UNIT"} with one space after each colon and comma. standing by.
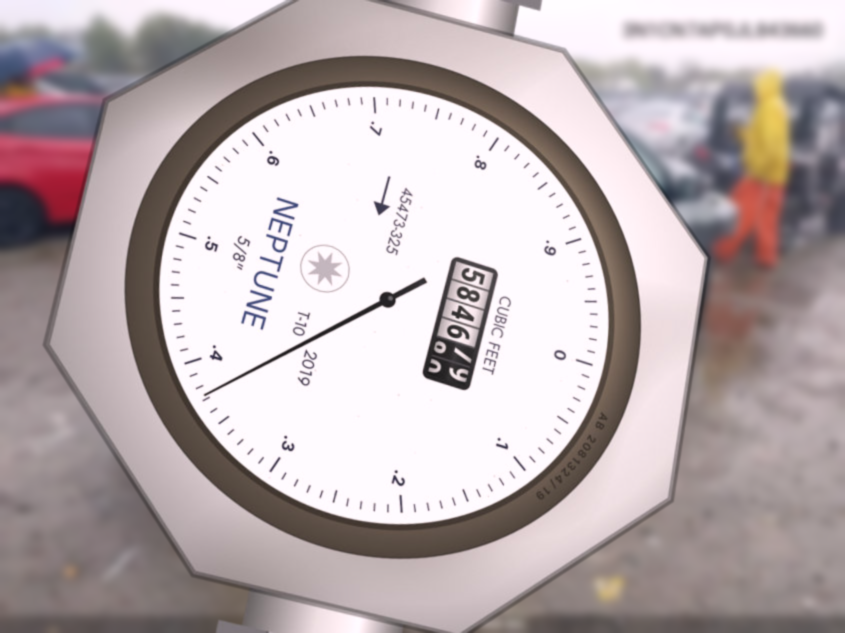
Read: {"value": 584679.37, "unit": "ft³"}
